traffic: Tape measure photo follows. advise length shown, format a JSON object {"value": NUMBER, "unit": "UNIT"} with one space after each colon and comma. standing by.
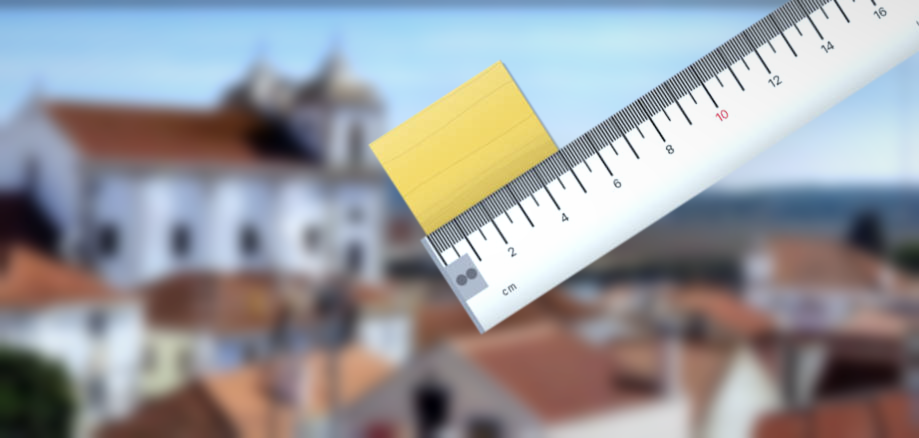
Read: {"value": 5, "unit": "cm"}
